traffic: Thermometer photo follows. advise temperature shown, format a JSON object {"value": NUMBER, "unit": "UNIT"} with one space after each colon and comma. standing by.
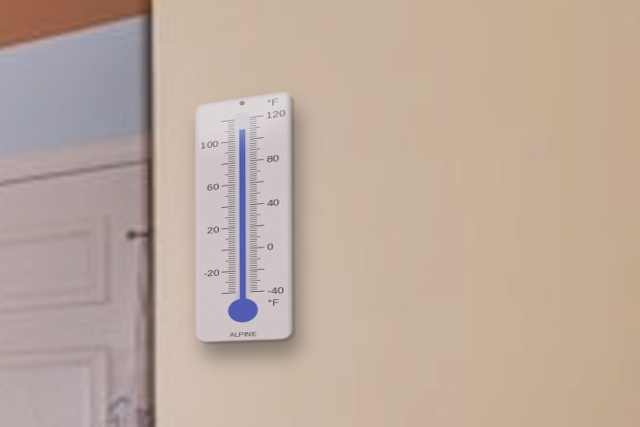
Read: {"value": 110, "unit": "°F"}
